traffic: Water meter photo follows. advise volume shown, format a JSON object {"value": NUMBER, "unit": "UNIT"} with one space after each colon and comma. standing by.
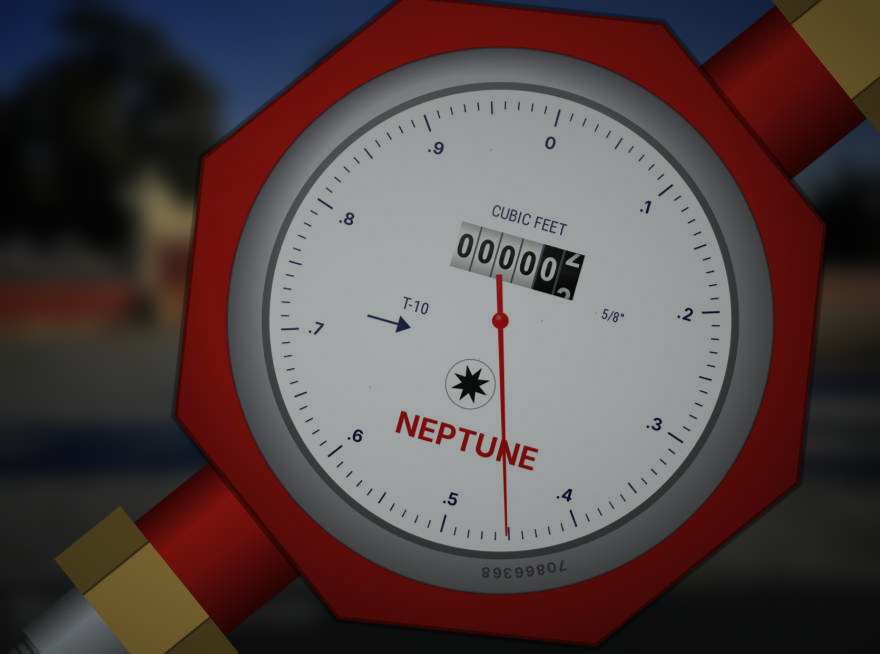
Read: {"value": 2.45, "unit": "ft³"}
